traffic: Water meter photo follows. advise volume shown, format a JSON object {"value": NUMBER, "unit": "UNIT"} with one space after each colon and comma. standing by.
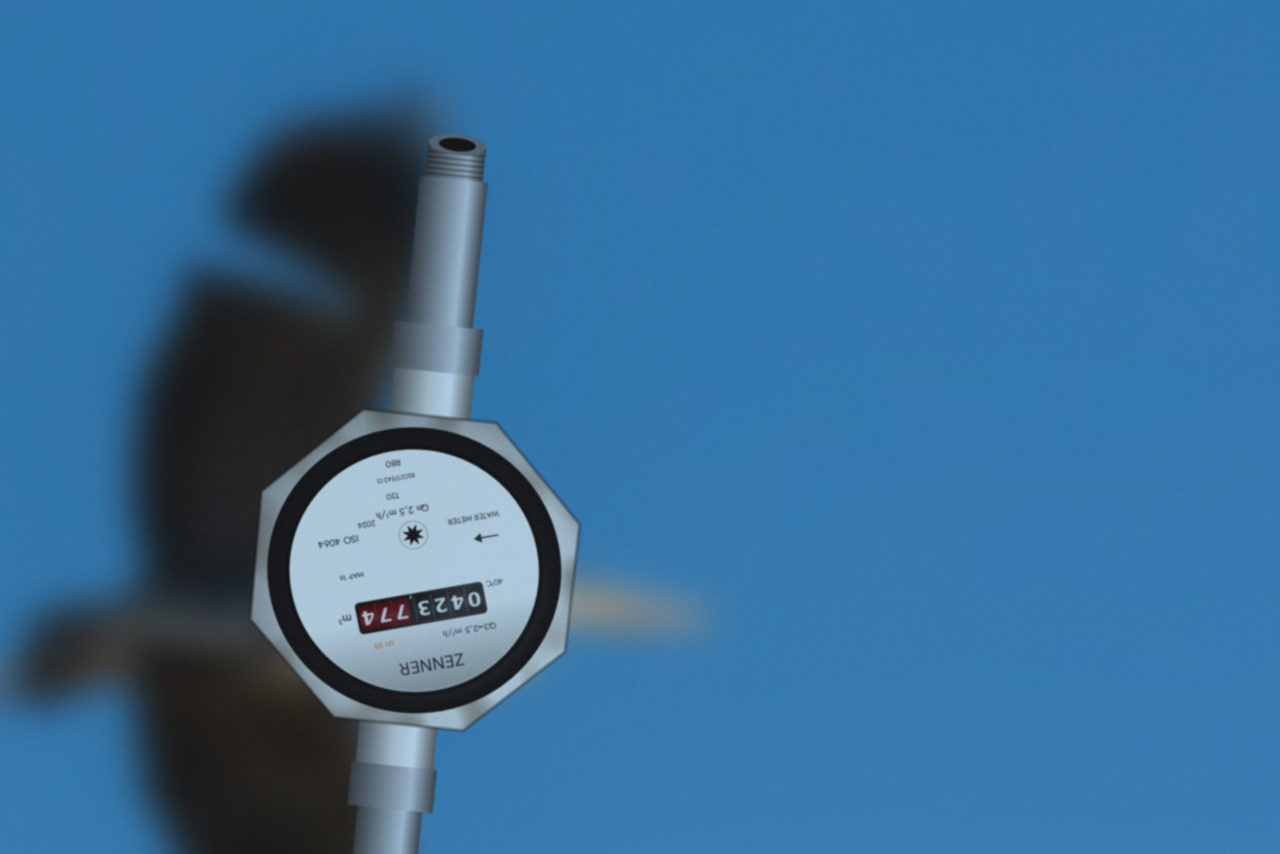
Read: {"value": 423.774, "unit": "m³"}
